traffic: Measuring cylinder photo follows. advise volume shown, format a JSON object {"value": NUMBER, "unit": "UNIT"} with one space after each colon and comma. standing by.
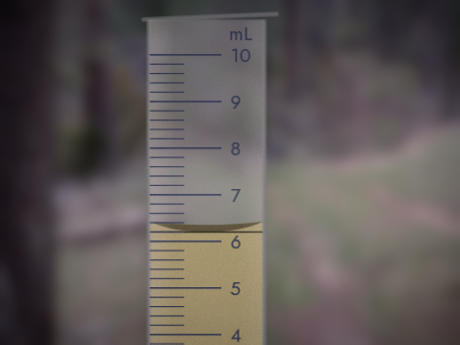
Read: {"value": 6.2, "unit": "mL"}
